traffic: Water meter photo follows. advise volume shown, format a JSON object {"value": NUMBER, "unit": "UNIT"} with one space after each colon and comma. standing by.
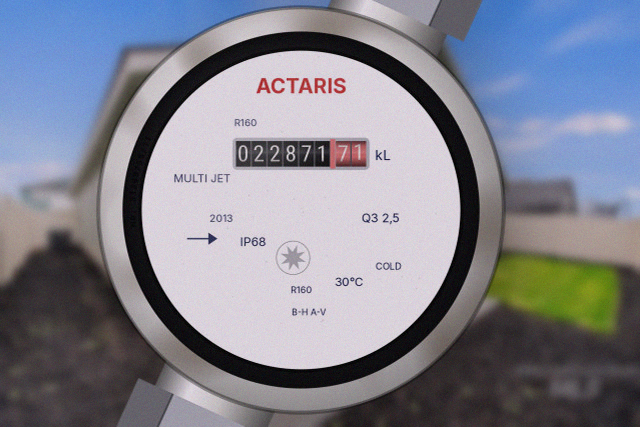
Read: {"value": 22871.71, "unit": "kL"}
